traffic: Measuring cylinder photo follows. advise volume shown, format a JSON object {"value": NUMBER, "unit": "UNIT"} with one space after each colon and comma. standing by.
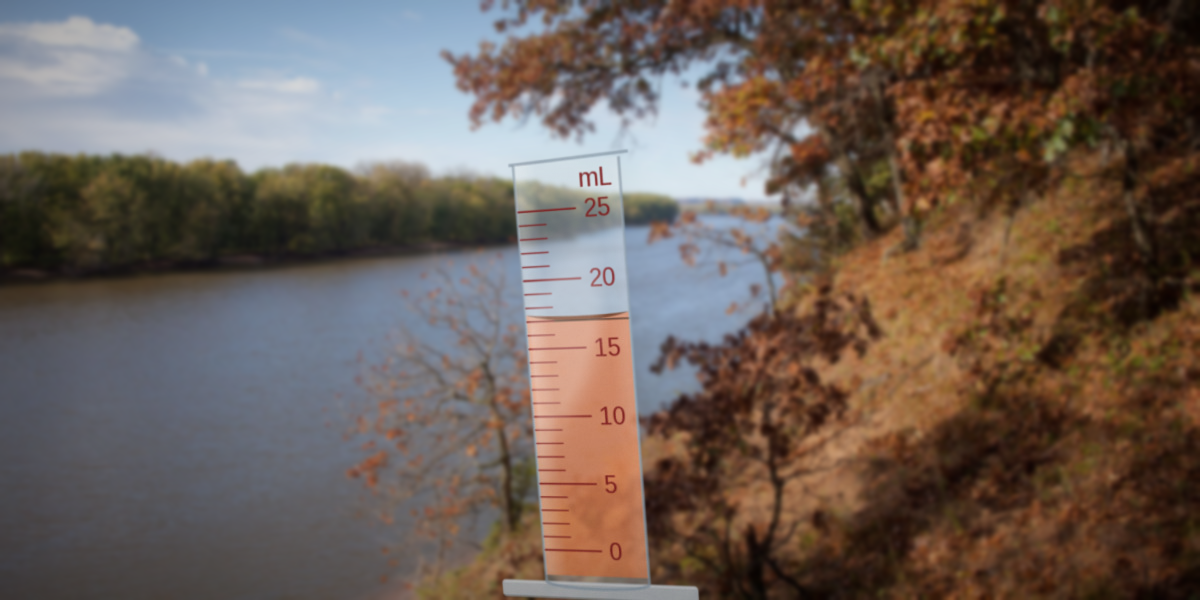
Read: {"value": 17, "unit": "mL"}
